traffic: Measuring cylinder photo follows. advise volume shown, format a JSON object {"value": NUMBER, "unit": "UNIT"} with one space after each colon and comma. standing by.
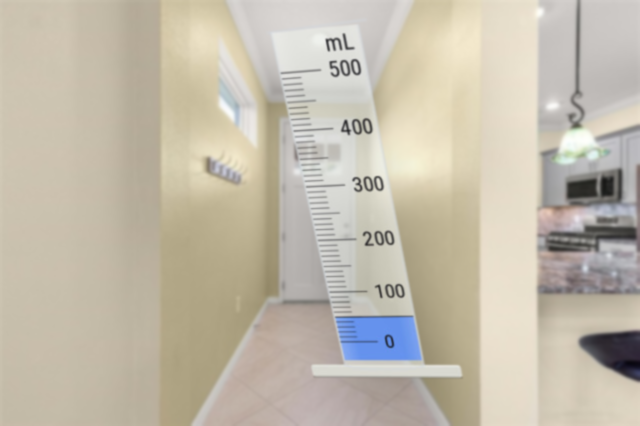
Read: {"value": 50, "unit": "mL"}
